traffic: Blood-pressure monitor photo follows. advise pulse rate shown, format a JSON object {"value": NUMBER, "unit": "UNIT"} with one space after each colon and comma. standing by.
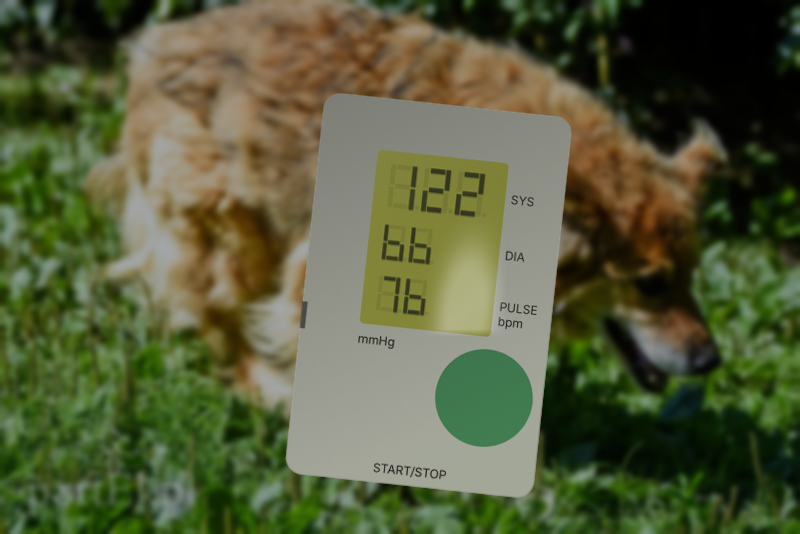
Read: {"value": 76, "unit": "bpm"}
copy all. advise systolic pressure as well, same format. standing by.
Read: {"value": 122, "unit": "mmHg"}
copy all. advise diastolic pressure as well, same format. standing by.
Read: {"value": 66, "unit": "mmHg"}
